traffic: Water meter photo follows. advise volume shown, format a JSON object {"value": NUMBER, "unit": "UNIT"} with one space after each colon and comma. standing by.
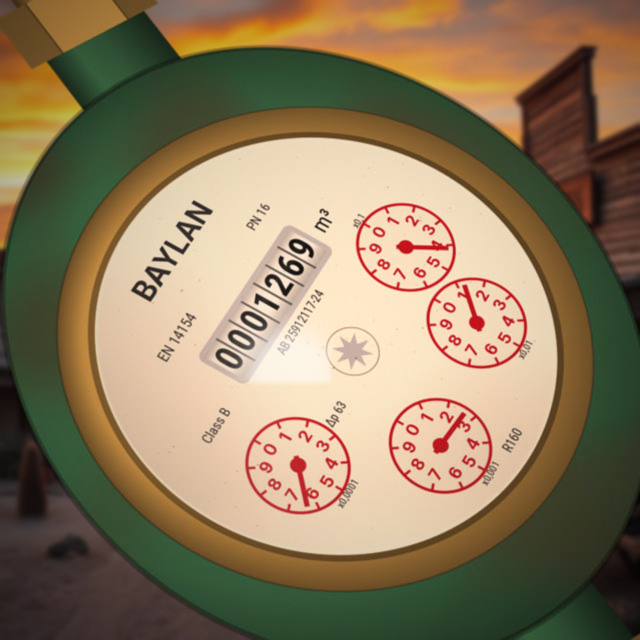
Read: {"value": 1269.4126, "unit": "m³"}
